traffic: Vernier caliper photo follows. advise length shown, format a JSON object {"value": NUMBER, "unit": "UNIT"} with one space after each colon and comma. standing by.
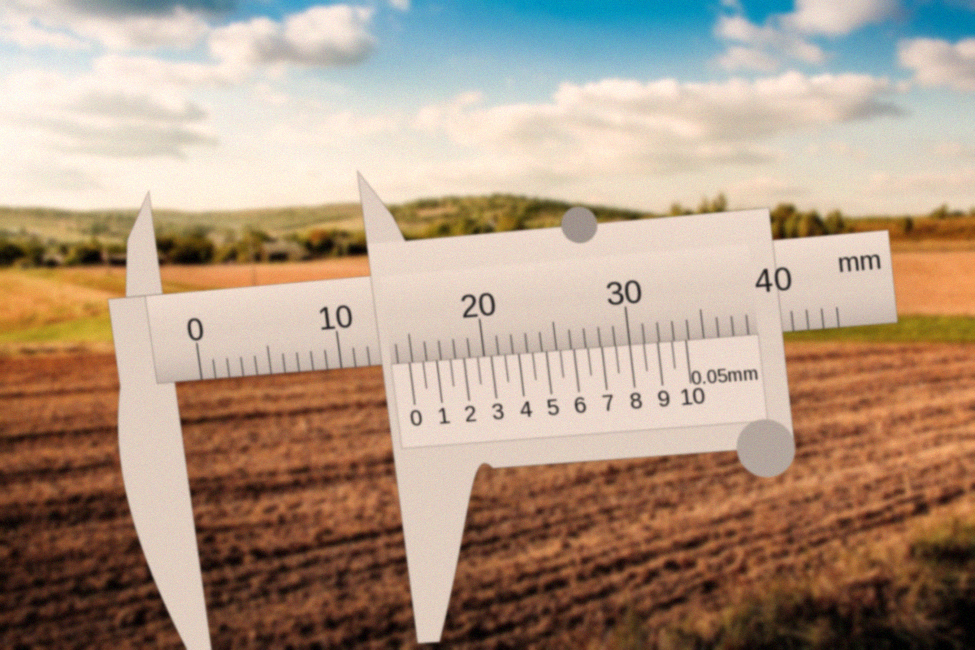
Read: {"value": 14.8, "unit": "mm"}
